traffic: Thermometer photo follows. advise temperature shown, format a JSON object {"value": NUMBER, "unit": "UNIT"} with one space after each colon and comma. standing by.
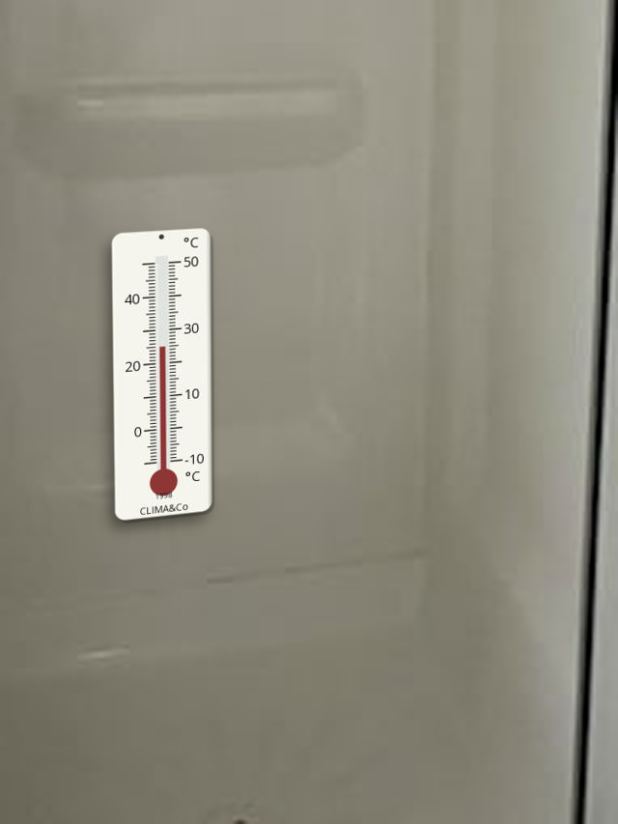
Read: {"value": 25, "unit": "°C"}
